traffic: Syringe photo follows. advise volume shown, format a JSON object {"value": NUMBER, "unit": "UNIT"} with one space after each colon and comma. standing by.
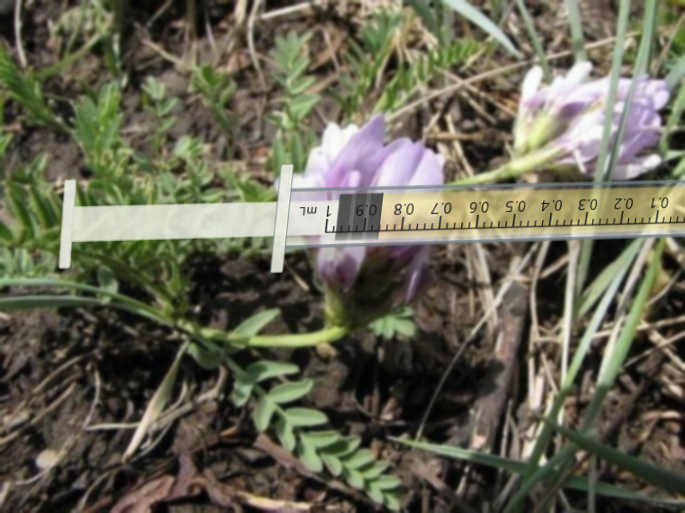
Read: {"value": 0.86, "unit": "mL"}
